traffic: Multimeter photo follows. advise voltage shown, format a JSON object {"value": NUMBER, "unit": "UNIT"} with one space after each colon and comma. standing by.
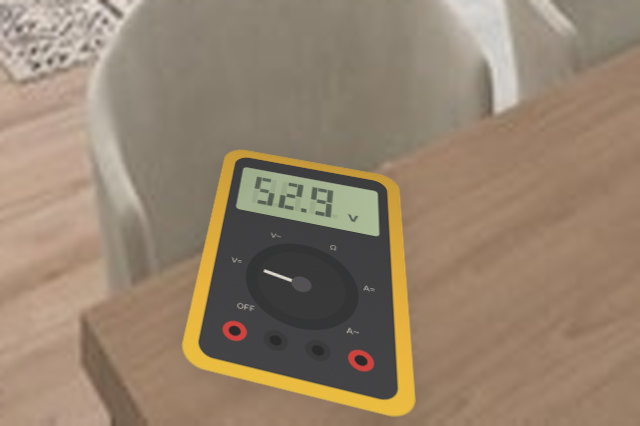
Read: {"value": 52.9, "unit": "V"}
